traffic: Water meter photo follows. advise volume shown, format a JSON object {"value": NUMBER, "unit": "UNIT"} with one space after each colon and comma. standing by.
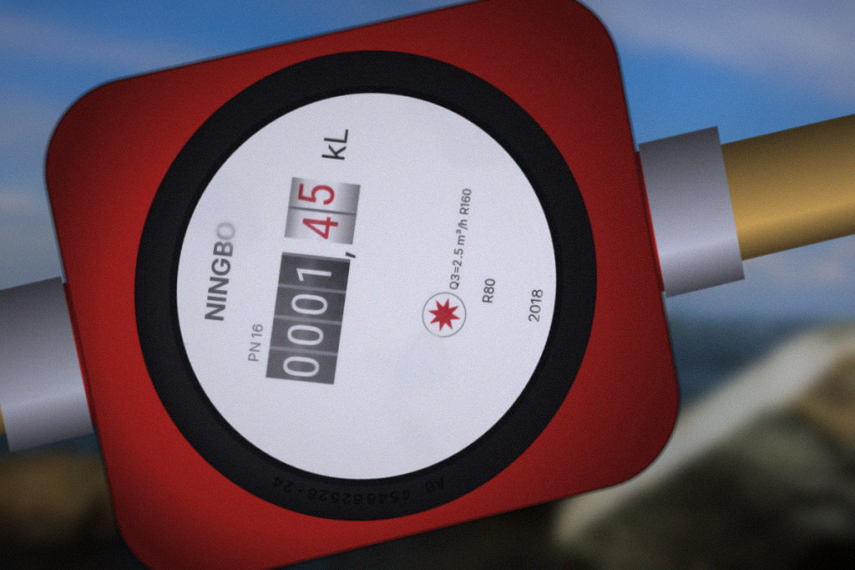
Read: {"value": 1.45, "unit": "kL"}
